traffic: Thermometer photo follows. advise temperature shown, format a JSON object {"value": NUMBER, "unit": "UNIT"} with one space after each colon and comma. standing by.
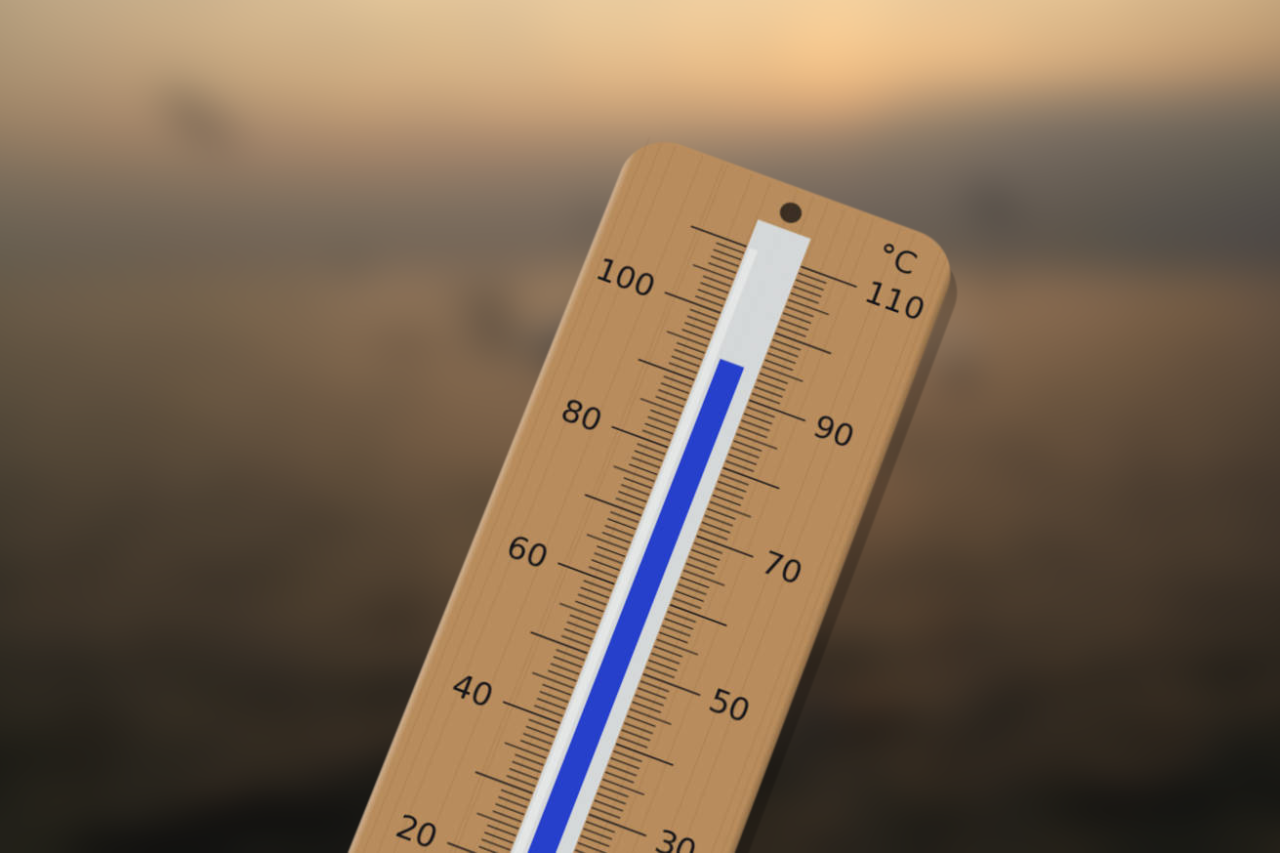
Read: {"value": 94, "unit": "°C"}
